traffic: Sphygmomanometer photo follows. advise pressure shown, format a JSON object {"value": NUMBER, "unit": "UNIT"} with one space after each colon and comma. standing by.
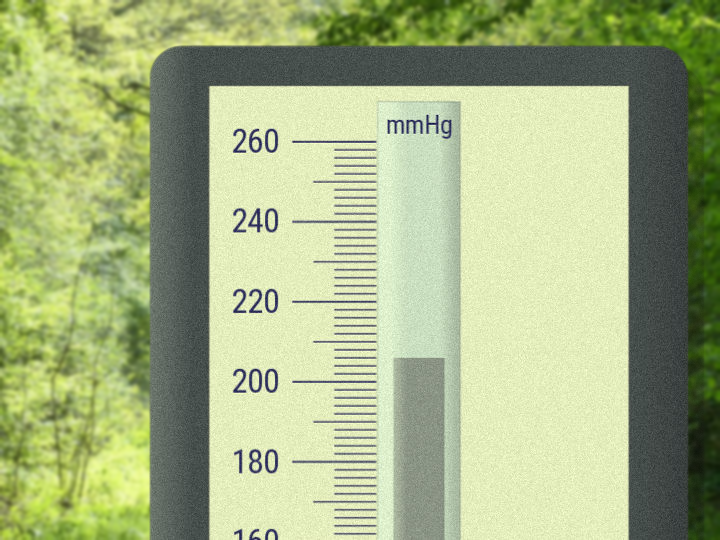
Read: {"value": 206, "unit": "mmHg"}
